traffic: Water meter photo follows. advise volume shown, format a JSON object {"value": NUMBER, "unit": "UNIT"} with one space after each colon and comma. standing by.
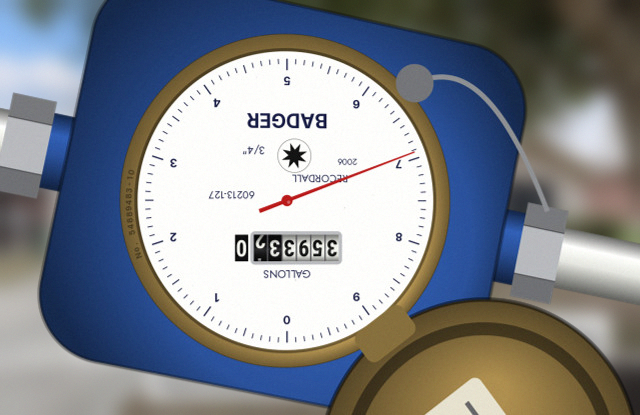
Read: {"value": 3593316.9, "unit": "gal"}
